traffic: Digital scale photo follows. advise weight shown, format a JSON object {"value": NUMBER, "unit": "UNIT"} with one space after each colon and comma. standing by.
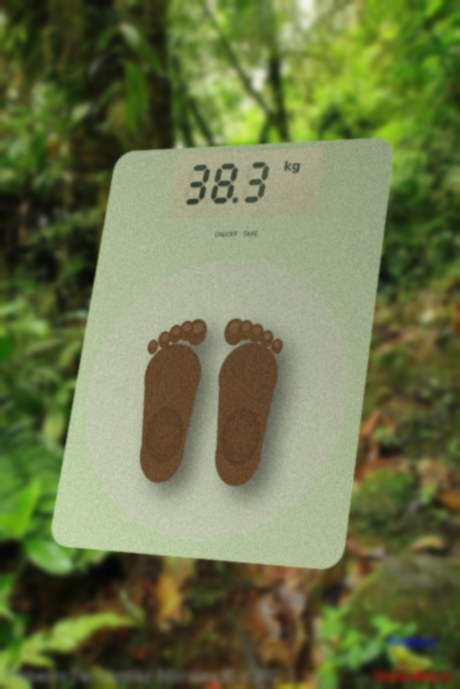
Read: {"value": 38.3, "unit": "kg"}
